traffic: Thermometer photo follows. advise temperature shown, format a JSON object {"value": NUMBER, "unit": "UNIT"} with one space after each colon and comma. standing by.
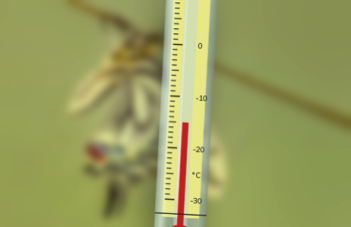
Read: {"value": -15, "unit": "°C"}
